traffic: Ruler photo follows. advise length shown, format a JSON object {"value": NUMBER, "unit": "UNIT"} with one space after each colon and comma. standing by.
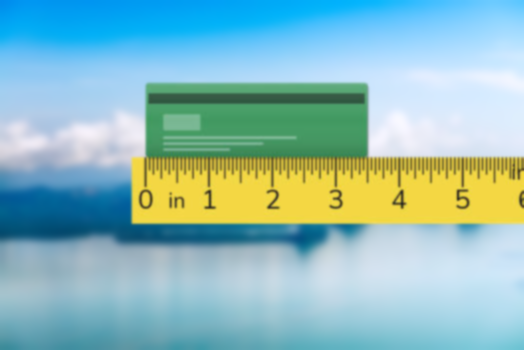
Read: {"value": 3.5, "unit": "in"}
